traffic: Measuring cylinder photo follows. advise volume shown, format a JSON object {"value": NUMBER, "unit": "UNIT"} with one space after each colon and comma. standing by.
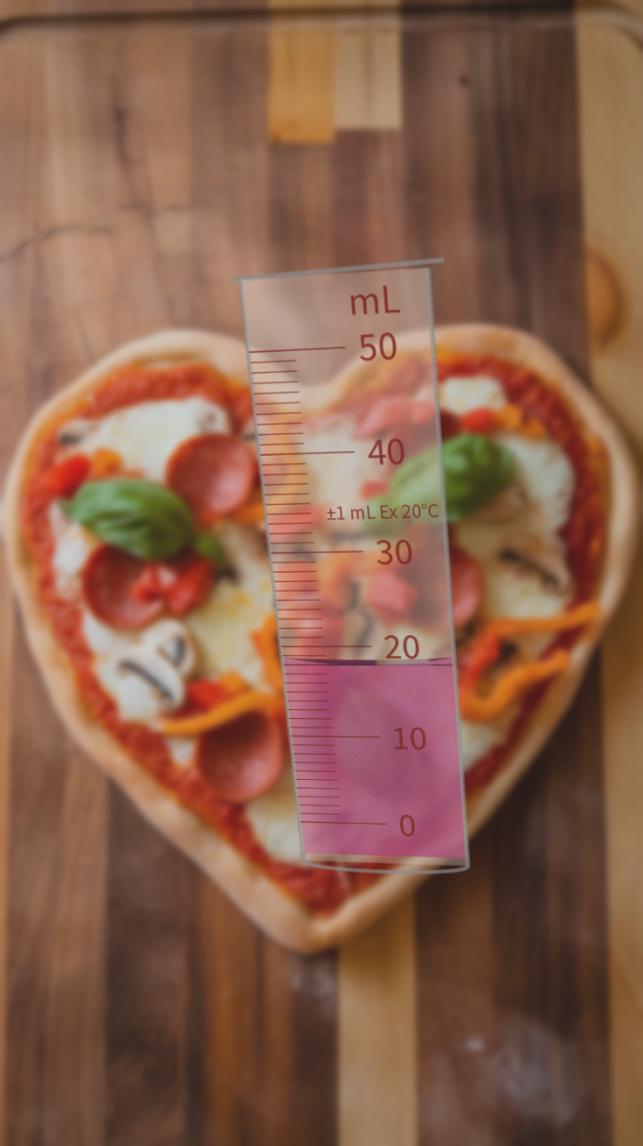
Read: {"value": 18, "unit": "mL"}
